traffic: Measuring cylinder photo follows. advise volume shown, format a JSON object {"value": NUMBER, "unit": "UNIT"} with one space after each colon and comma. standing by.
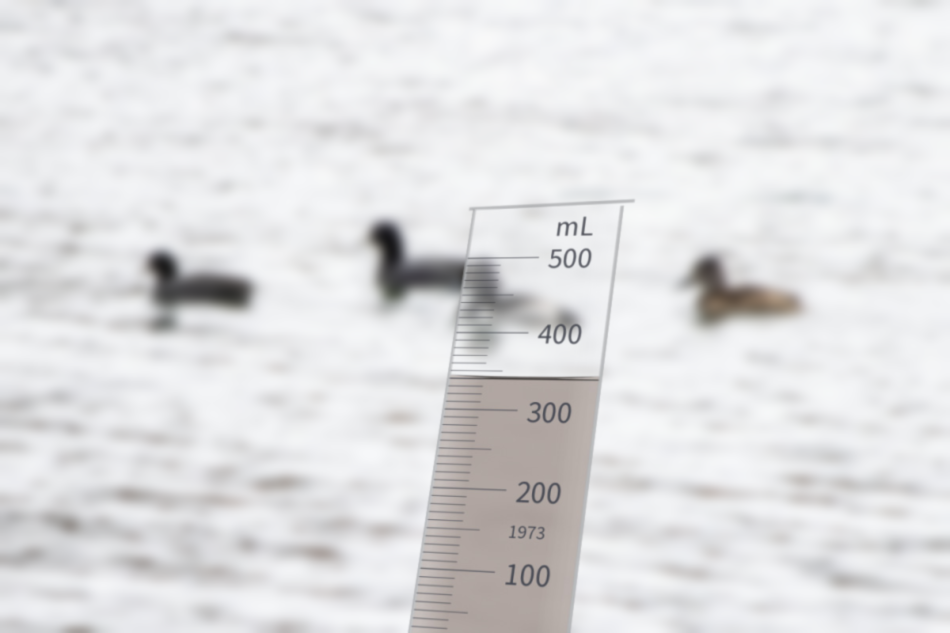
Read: {"value": 340, "unit": "mL"}
